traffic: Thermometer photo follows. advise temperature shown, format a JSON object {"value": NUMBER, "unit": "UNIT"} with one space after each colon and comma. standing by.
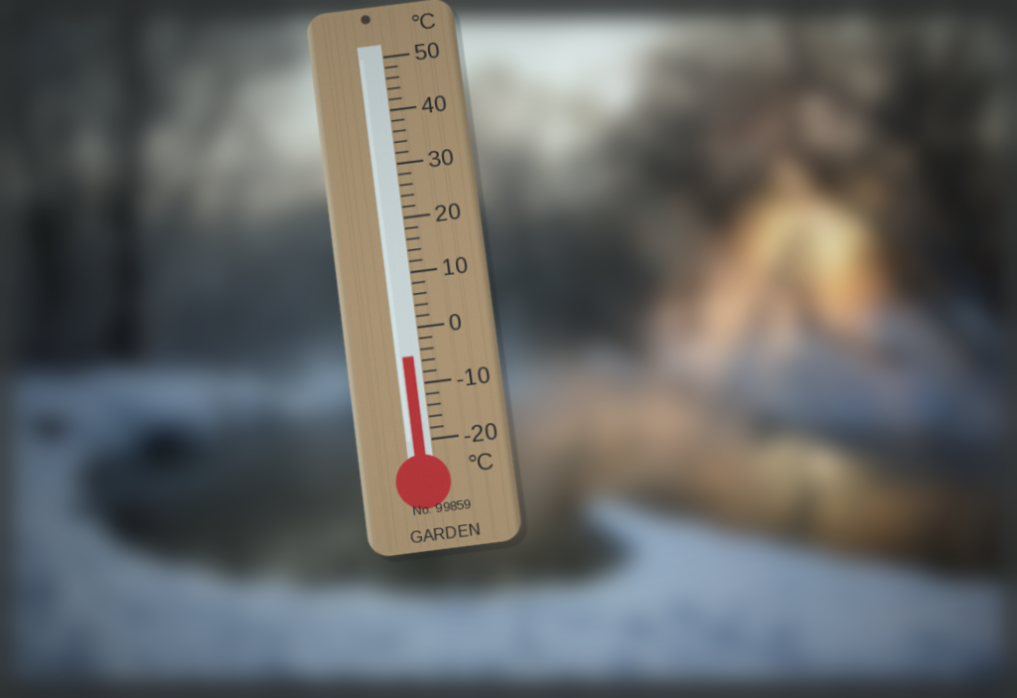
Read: {"value": -5, "unit": "°C"}
